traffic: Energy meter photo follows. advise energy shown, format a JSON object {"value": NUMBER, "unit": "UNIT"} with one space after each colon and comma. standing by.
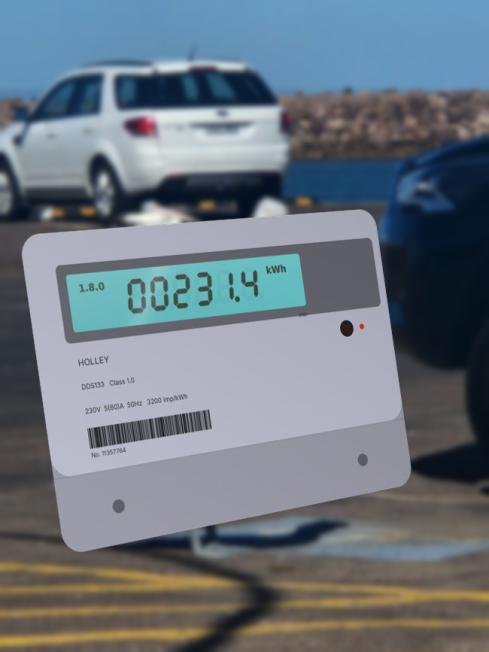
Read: {"value": 231.4, "unit": "kWh"}
